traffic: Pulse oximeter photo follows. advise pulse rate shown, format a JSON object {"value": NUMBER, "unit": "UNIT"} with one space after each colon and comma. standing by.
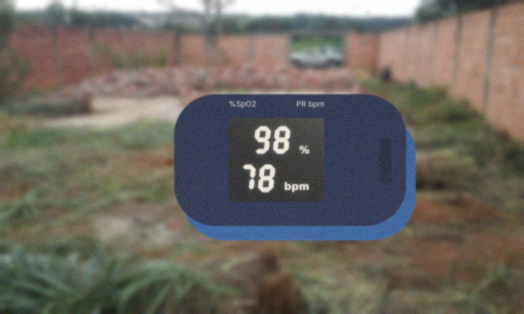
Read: {"value": 78, "unit": "bpm"}
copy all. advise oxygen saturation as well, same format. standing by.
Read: {"value": 98, "unit": "%"}
